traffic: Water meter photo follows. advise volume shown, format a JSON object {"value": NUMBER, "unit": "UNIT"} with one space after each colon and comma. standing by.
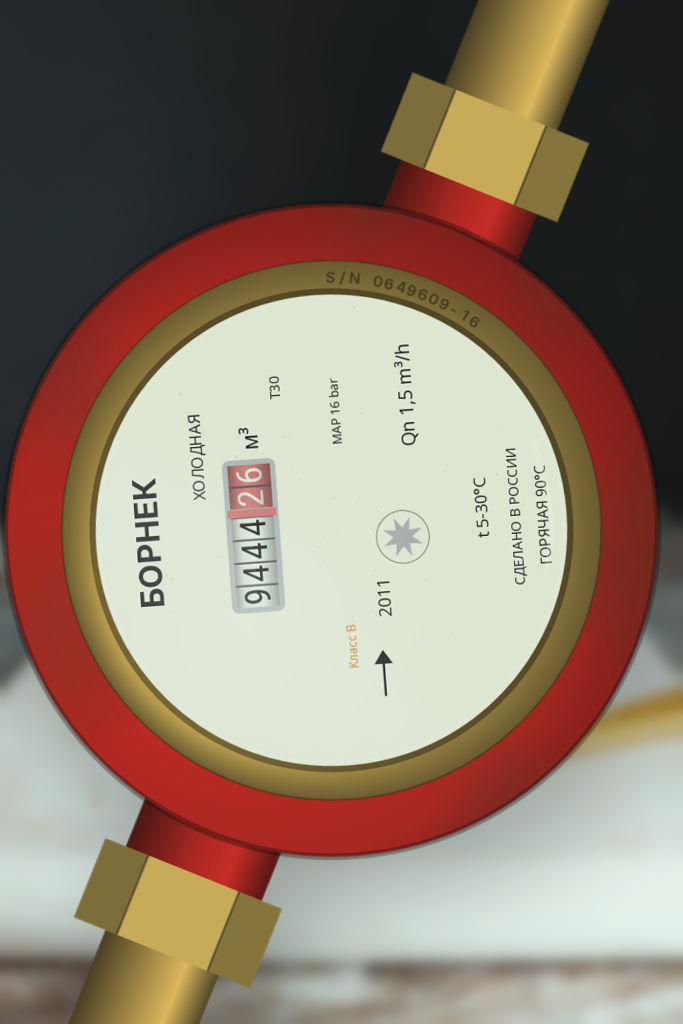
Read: {"value": 9444.26, "unit": "m³"}
